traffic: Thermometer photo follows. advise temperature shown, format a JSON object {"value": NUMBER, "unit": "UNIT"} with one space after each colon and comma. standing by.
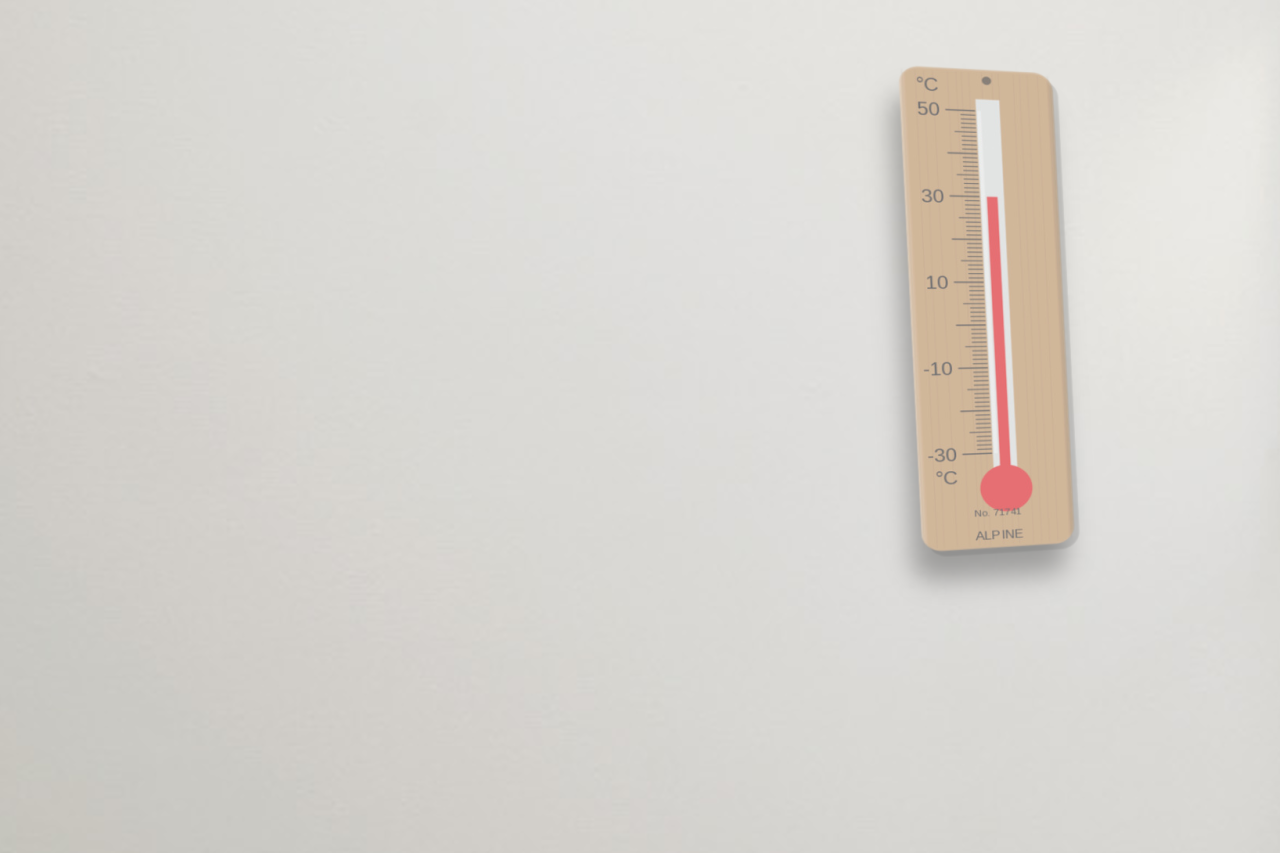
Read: {"value": 30, "unit": "°C"}
